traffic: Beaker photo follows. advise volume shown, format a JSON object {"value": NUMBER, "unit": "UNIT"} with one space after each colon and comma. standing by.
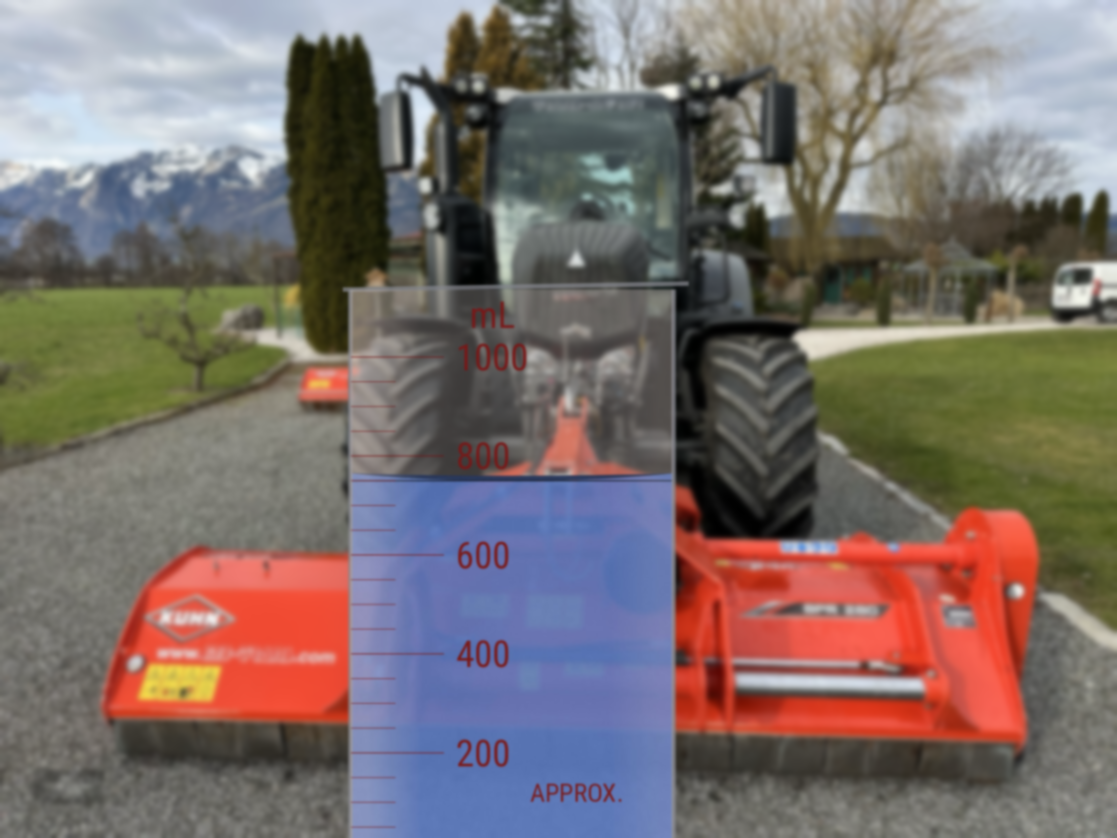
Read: {"value": 750, "unit": "mL"}
